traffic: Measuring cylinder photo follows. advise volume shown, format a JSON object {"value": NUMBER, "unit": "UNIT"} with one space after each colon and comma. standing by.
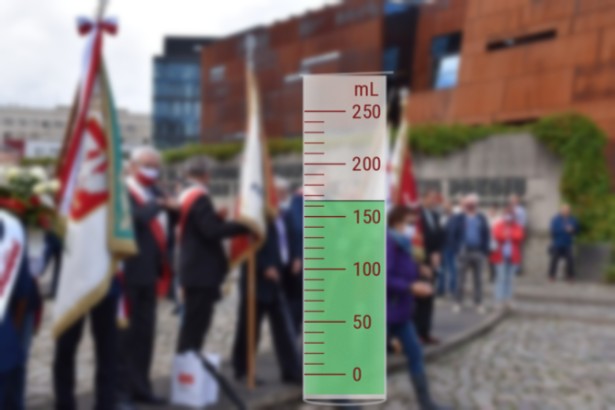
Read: {"value": 165, "unit": "mL"}
